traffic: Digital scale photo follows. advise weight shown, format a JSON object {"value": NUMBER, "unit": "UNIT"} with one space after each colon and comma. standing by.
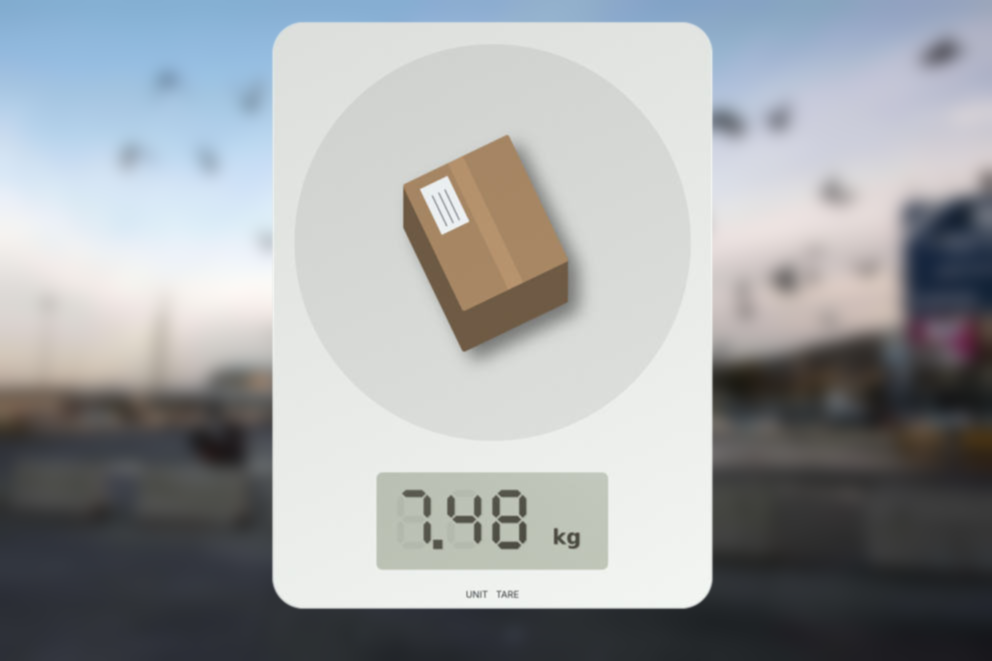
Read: {"value": 7.48, "unit": "kg"}
